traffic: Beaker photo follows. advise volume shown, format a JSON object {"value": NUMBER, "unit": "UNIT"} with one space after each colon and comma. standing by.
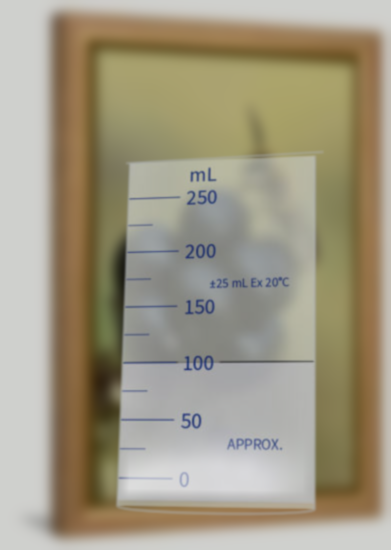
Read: {"value": 100, "unit": "mL"}
